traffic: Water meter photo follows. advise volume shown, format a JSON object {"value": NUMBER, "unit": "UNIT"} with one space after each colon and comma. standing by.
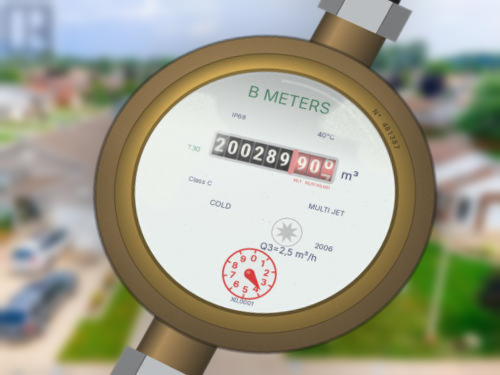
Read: {"value": 200289.9063, "unit": "m³"}
